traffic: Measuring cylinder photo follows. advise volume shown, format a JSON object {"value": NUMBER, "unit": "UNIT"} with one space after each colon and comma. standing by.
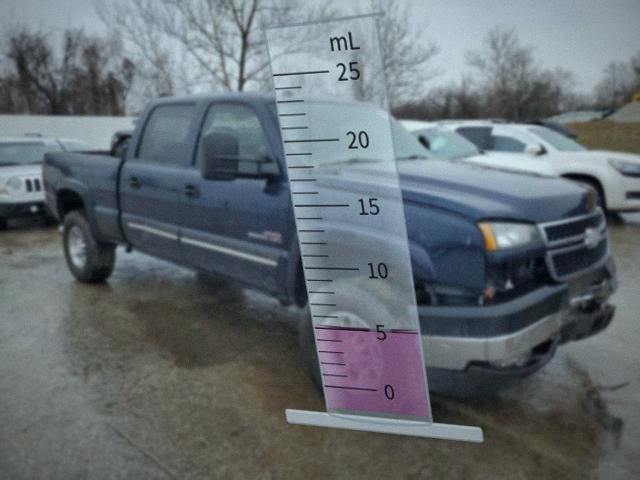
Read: {"value": 5, "unit": "mL"}
